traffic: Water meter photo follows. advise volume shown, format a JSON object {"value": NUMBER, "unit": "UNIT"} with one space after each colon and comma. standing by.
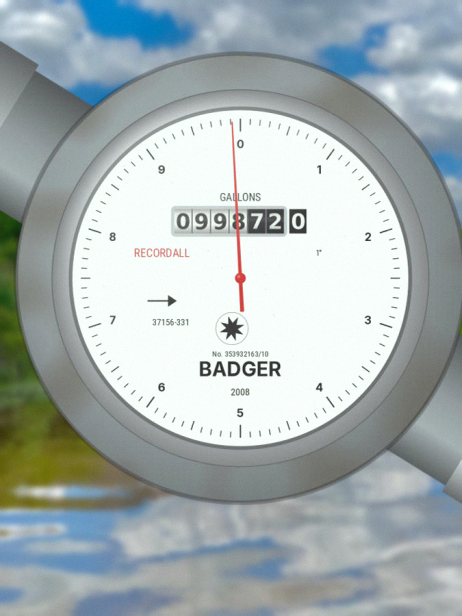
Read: {"value": 998719.9, "unit": "gal"}
